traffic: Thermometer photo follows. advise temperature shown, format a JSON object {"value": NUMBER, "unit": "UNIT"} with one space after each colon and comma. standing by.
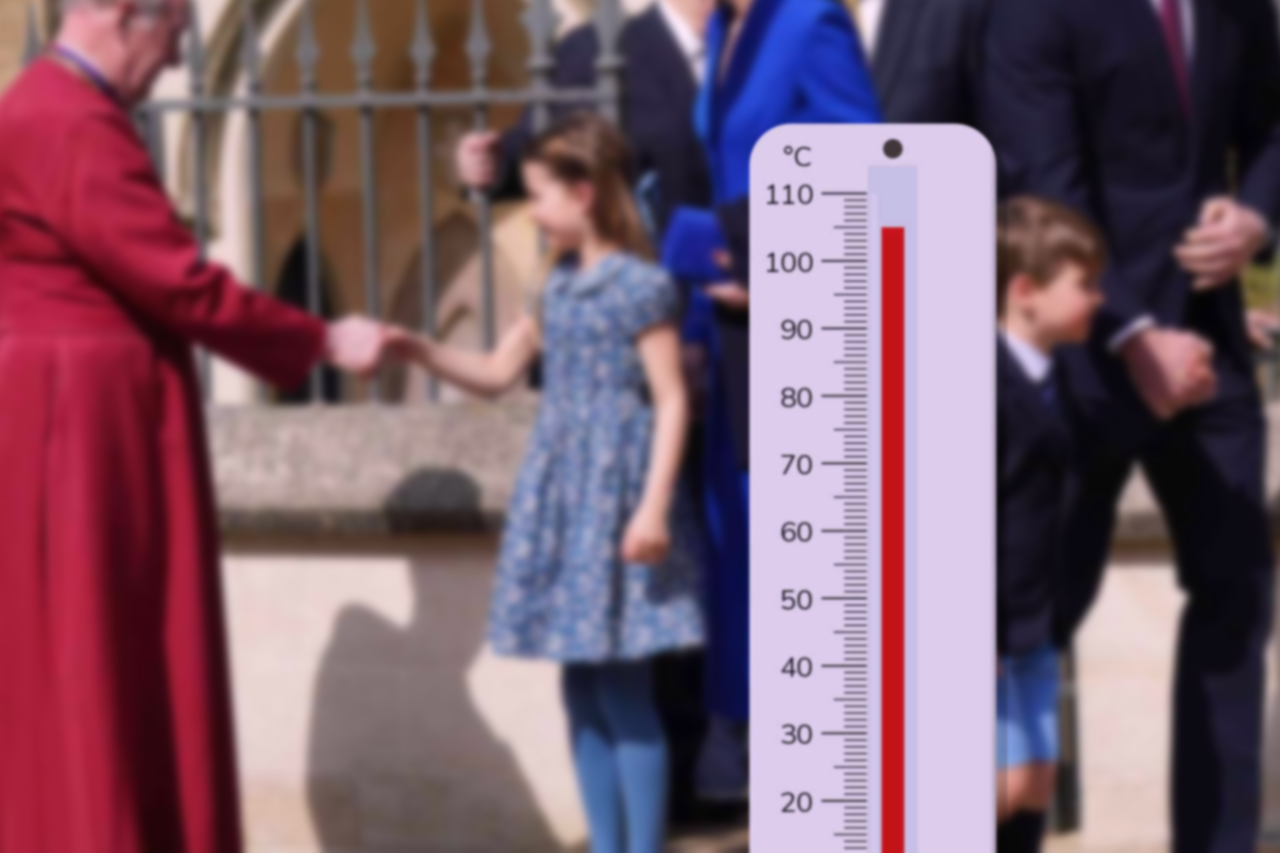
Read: {"value": 105, "unit": "°C"}
